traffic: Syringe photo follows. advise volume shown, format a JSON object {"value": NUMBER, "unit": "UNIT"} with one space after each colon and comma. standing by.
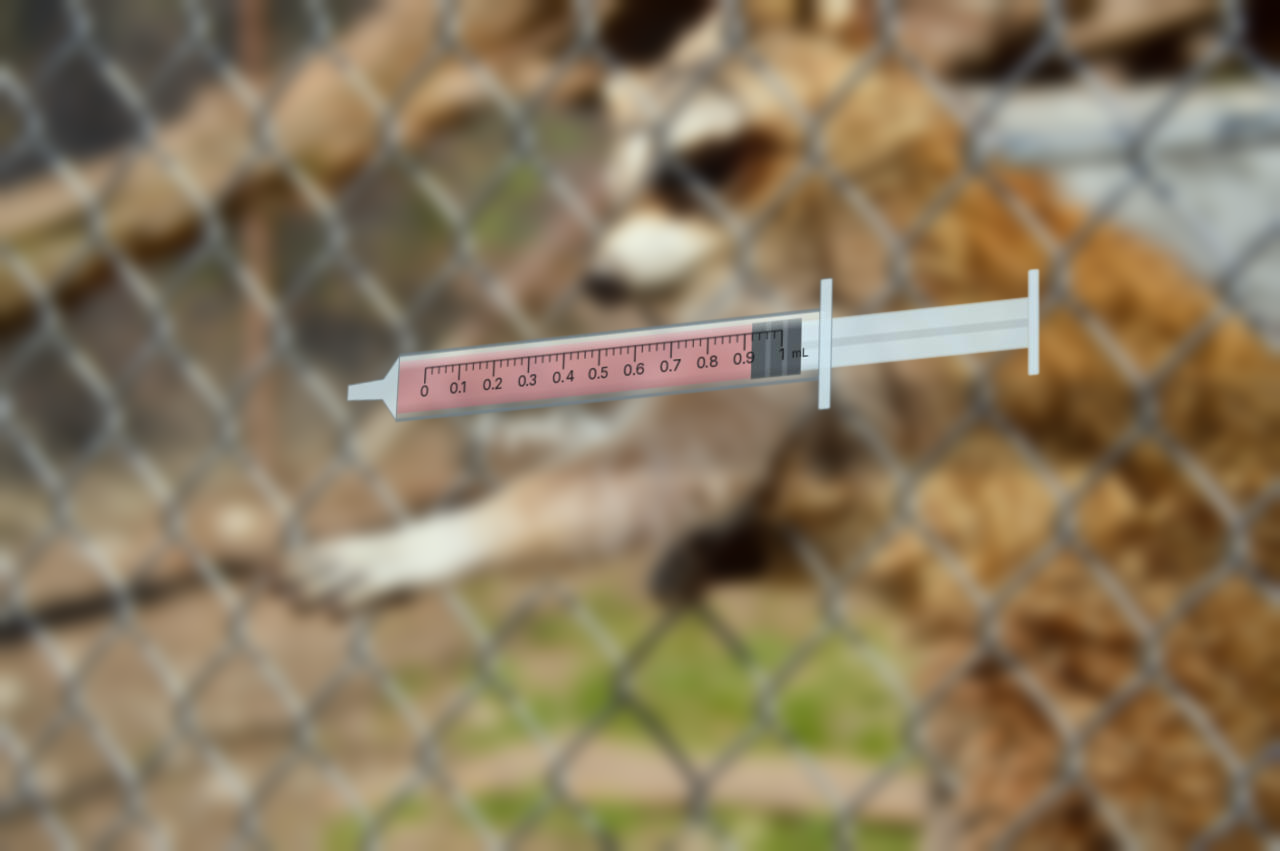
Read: {"value": 0.92, "unit": "mL"}
